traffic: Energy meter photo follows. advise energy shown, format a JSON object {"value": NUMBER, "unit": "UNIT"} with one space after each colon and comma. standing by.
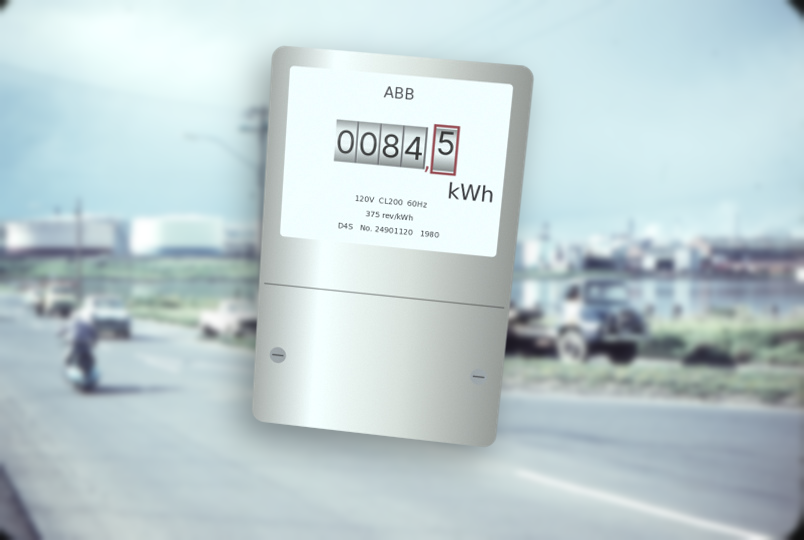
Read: {"value": 84.5, "unit": "kWh"}
